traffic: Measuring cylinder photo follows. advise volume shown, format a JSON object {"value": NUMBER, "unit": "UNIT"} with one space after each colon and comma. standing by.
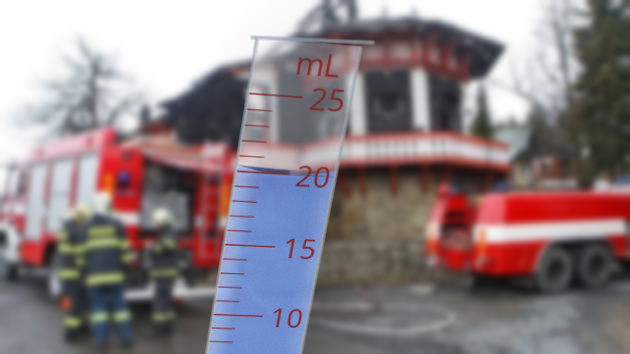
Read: {"value": 20, "unit": "mL"}
